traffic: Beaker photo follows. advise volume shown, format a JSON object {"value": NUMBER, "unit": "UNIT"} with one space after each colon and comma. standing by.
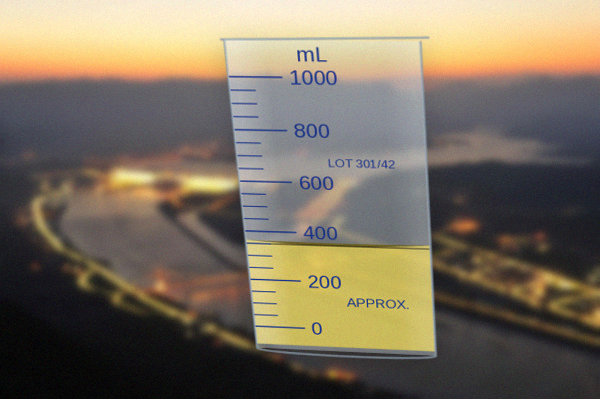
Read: {"value": 350, "unit": "mL"}
